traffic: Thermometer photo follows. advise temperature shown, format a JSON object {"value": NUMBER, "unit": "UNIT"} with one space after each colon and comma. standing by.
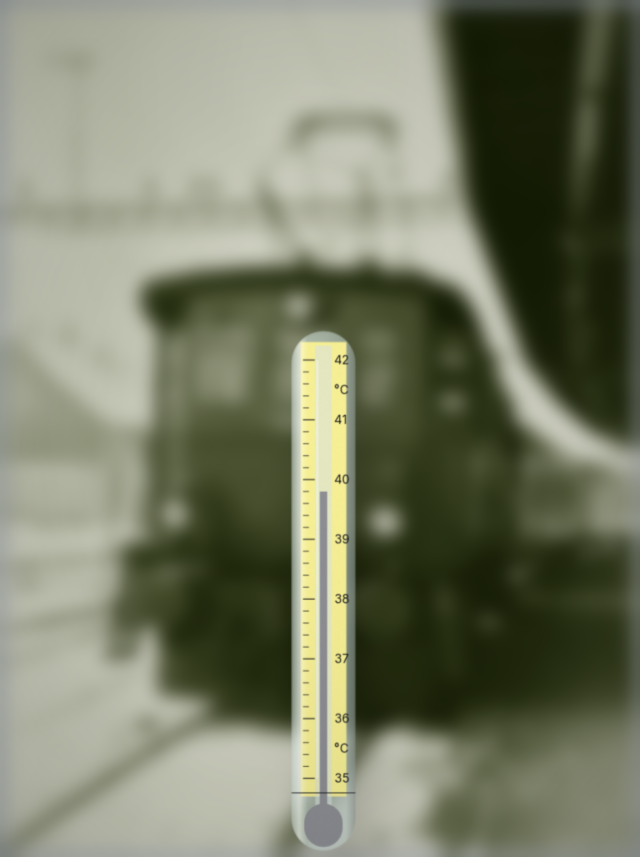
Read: {"value": 39.8, "unit": "°C"}
